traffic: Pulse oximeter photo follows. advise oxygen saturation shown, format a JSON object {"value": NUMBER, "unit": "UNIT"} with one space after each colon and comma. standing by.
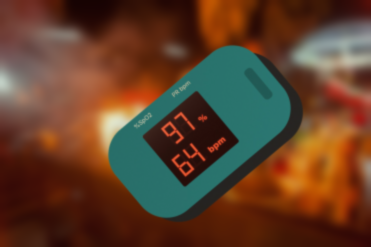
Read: {"value": 97, "unit": "%"}
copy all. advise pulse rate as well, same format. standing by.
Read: {"value": 64, "unit": "bpm"}
